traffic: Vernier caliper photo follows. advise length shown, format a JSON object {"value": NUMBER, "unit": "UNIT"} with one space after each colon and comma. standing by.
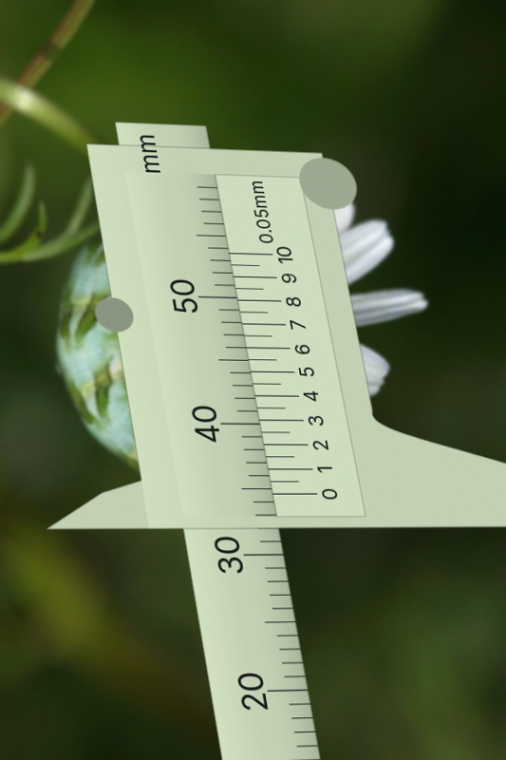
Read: {"value": 34.6, "unit": "mm"}
